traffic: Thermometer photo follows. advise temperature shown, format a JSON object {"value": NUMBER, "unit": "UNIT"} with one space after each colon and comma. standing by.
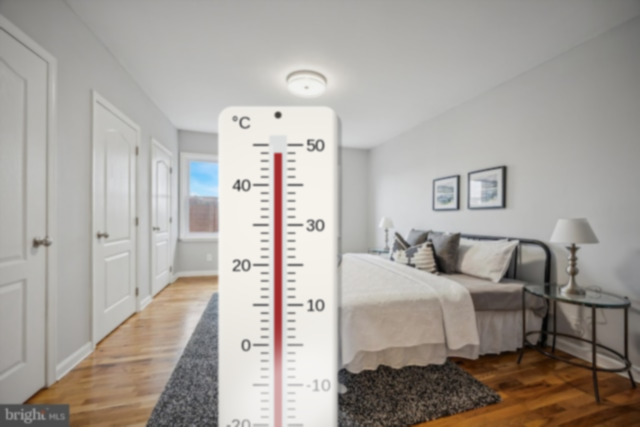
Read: {"value": 48, "unit": "°C"}
